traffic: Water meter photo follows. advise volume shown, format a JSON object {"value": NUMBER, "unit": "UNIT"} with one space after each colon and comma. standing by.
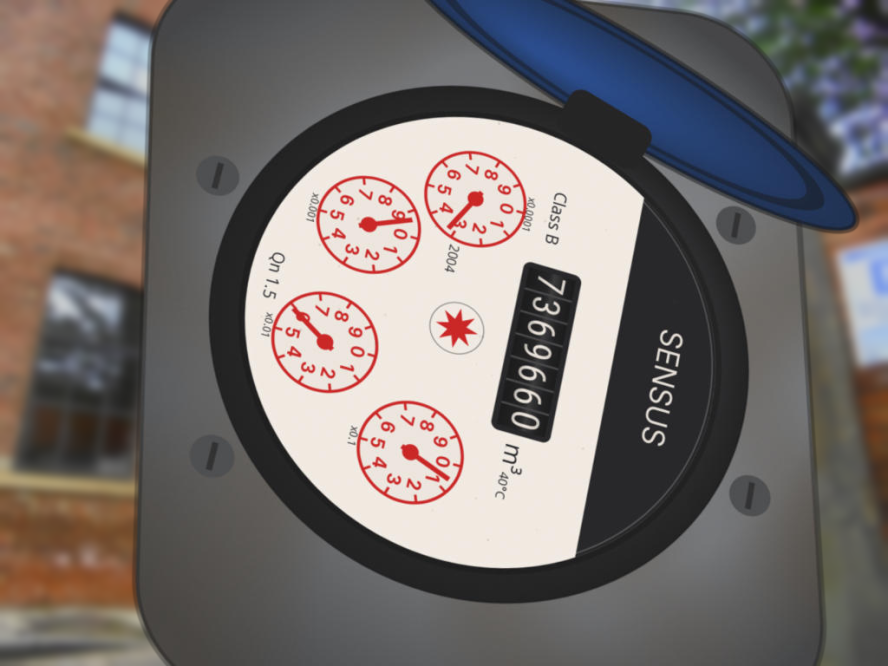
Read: {"value": 7369660.0593, "unit": "m³"}
